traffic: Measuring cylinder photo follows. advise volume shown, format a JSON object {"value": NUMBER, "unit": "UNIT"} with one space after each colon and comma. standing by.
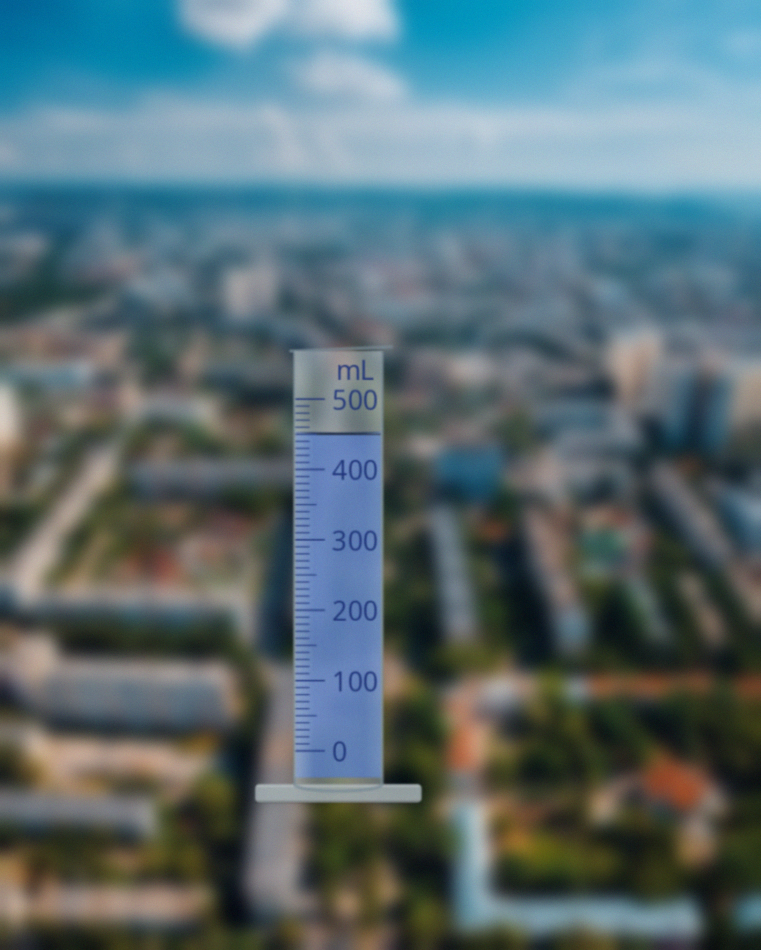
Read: {"value": 450, "unit": "mL"}
